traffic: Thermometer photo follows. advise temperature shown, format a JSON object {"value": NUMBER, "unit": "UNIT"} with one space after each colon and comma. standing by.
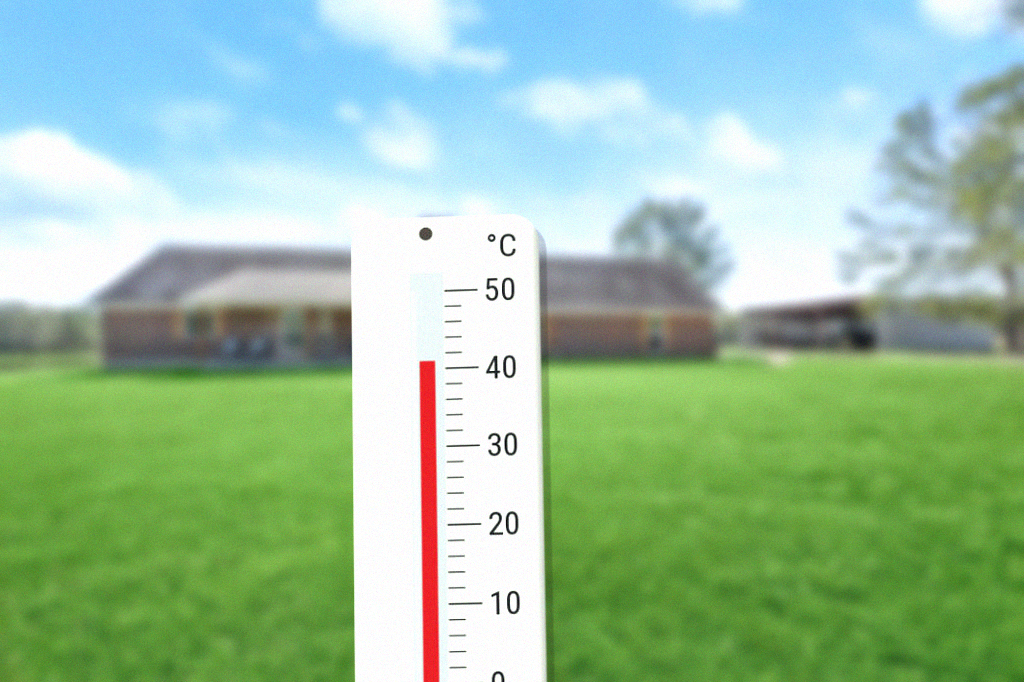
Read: {"value": 41, "unit": "°C"}
